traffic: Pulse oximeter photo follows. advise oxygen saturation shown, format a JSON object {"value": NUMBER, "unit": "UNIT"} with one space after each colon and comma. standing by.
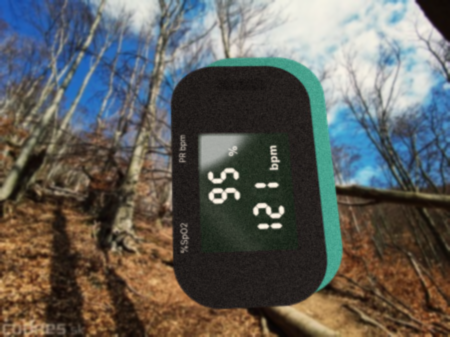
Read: {"value": 95, "unit": "%"}
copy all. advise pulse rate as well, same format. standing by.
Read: {"value": 121, "unit": "bpm"}
